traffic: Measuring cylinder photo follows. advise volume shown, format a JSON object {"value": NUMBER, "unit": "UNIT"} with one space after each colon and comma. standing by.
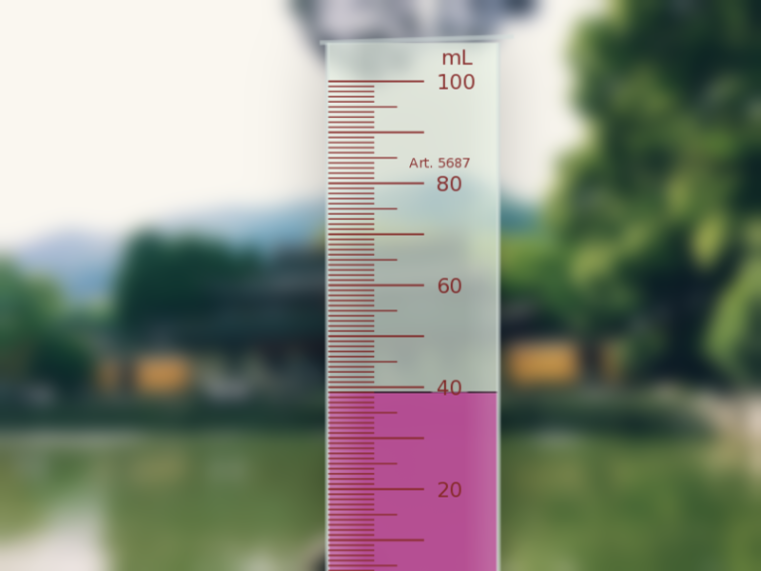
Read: {"value": 39, "unit": "mL"}
